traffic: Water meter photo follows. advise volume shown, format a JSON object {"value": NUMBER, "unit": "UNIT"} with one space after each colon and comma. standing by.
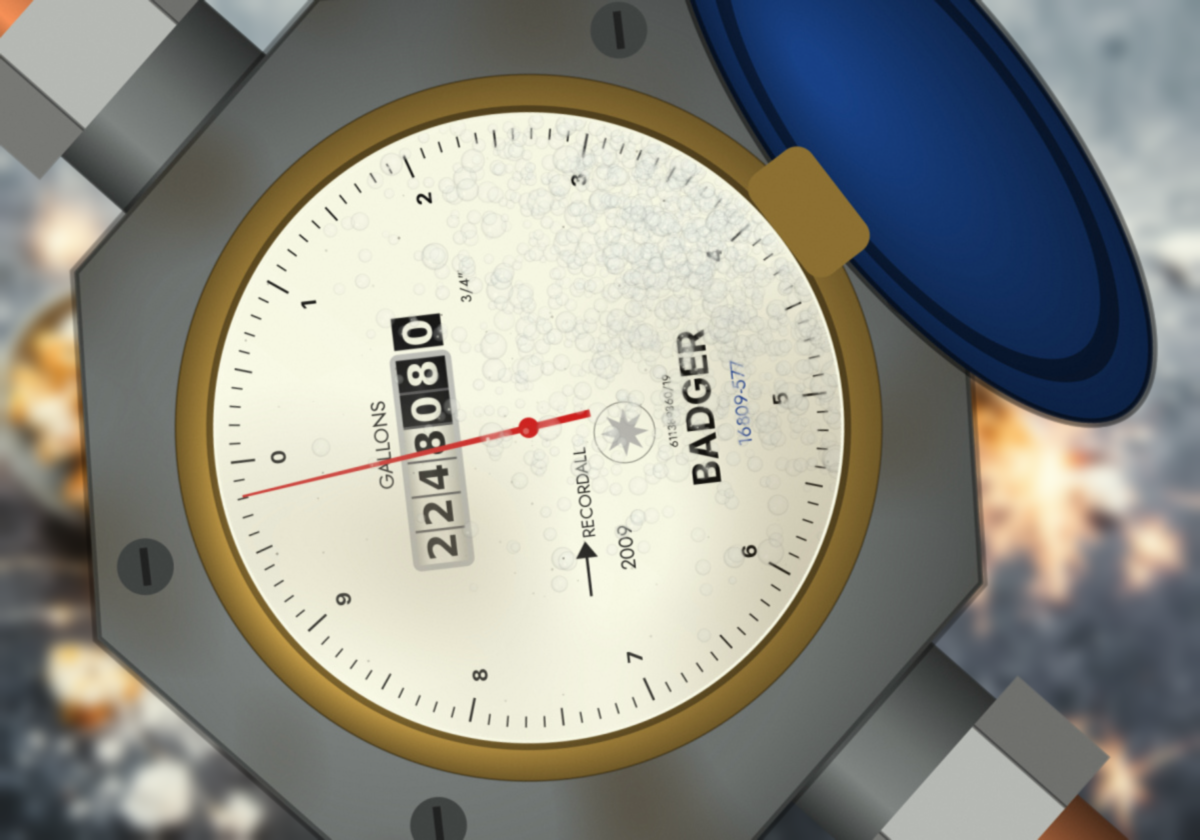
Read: {"value": 2248079.8, "unit": "gal"}
